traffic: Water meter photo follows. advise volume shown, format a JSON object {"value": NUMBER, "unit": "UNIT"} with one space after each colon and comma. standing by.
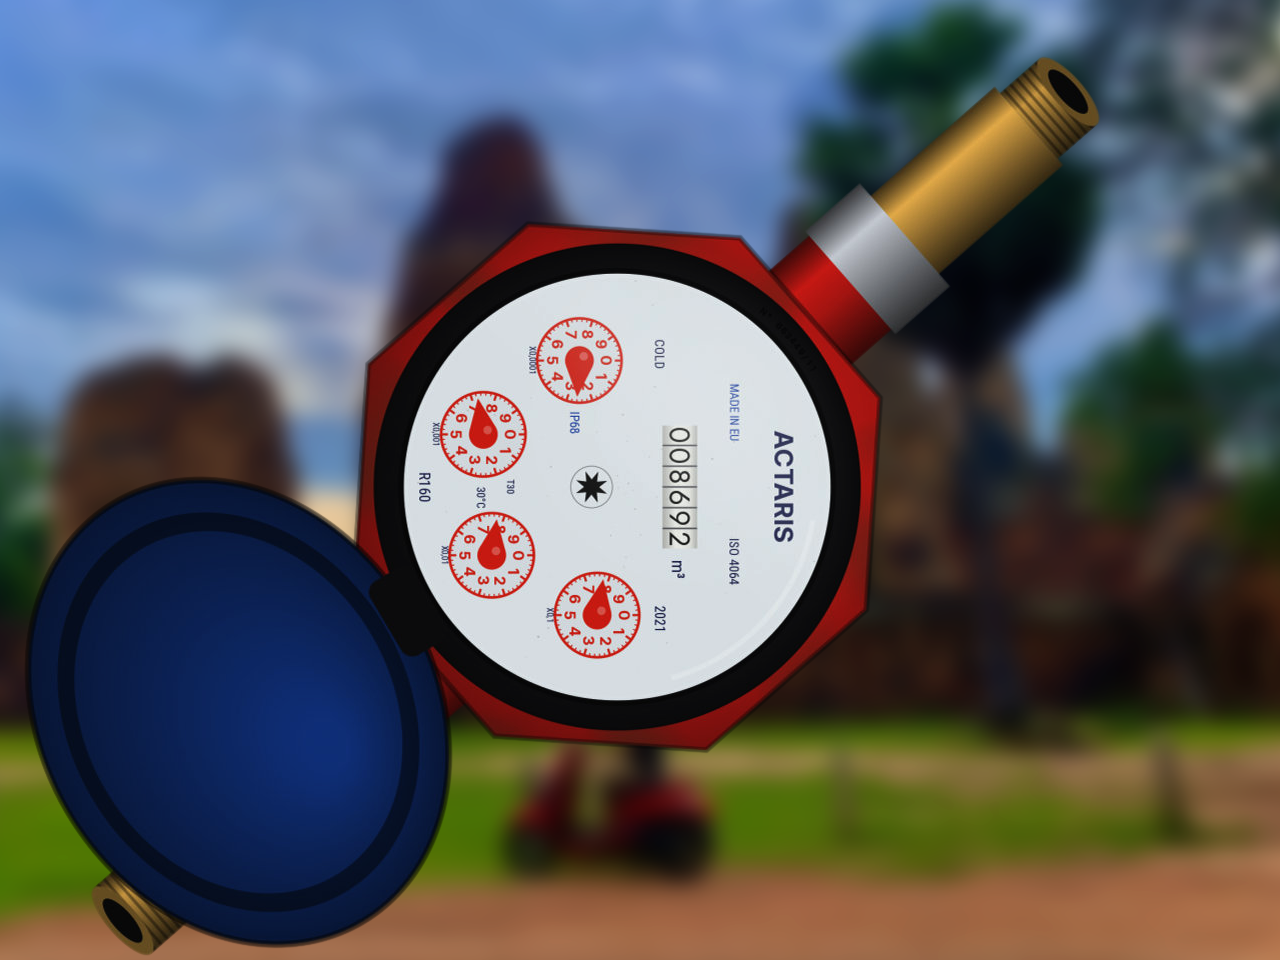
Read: {"value": 8692.7772, "unit": "m³"}
